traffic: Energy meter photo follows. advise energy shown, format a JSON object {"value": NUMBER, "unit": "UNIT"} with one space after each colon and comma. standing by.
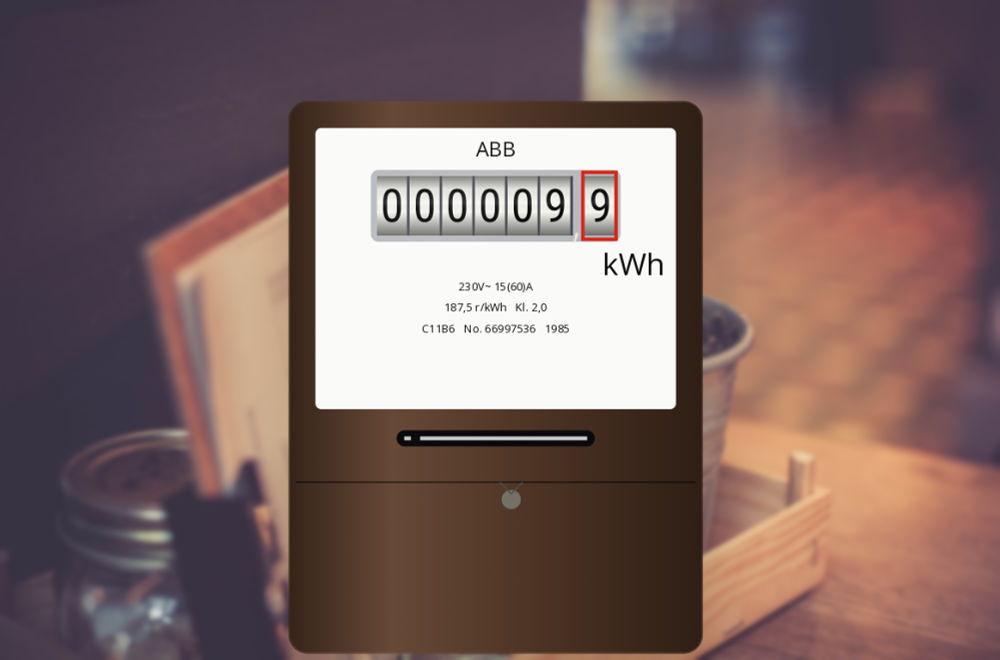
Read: {"value": 9.9, "unit": "kWh"}
